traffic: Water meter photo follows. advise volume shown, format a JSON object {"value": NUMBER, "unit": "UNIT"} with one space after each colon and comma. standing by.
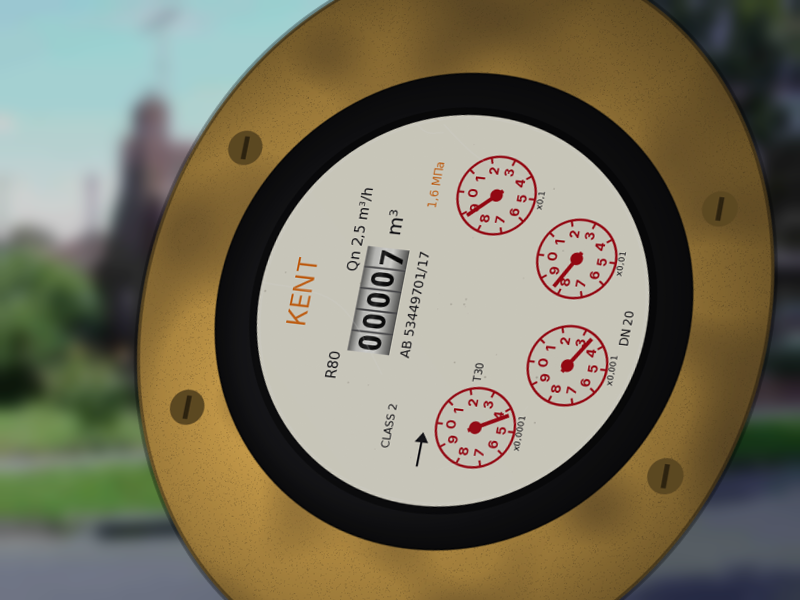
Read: {"value": 6.8834, "unit": "m³"}
